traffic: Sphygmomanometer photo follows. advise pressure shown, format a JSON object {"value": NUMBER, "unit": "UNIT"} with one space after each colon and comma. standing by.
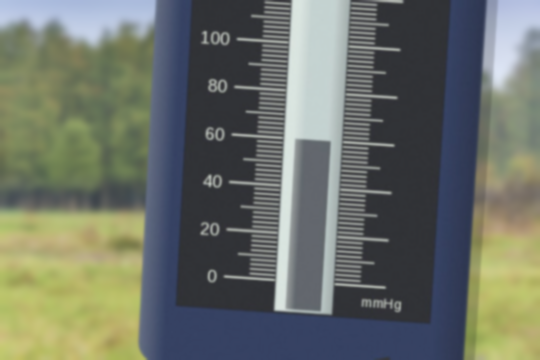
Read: {"value": 60, "unit": "mmHg"}
